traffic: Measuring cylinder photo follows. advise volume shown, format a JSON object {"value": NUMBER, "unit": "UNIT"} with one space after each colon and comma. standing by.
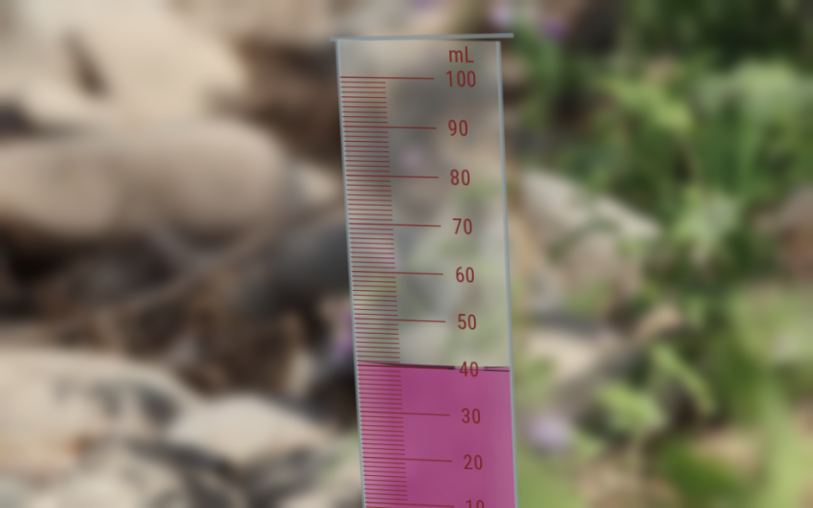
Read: {"value": 40, "unit": "mL"}
